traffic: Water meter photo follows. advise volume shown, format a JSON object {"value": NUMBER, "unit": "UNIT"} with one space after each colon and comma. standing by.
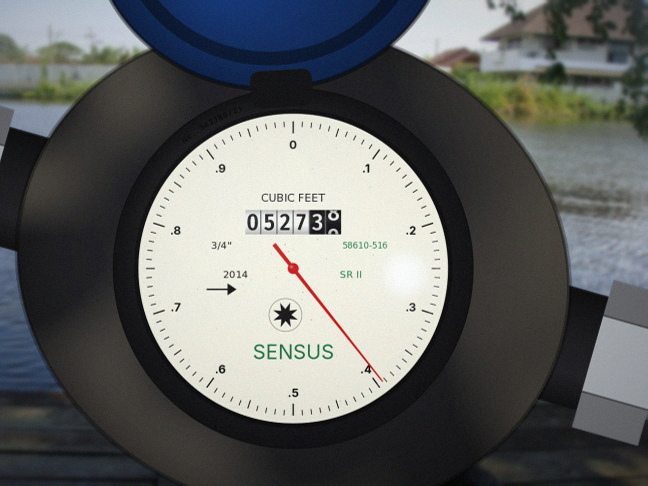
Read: {"value": 52738.39, "unit": "ft³"}
